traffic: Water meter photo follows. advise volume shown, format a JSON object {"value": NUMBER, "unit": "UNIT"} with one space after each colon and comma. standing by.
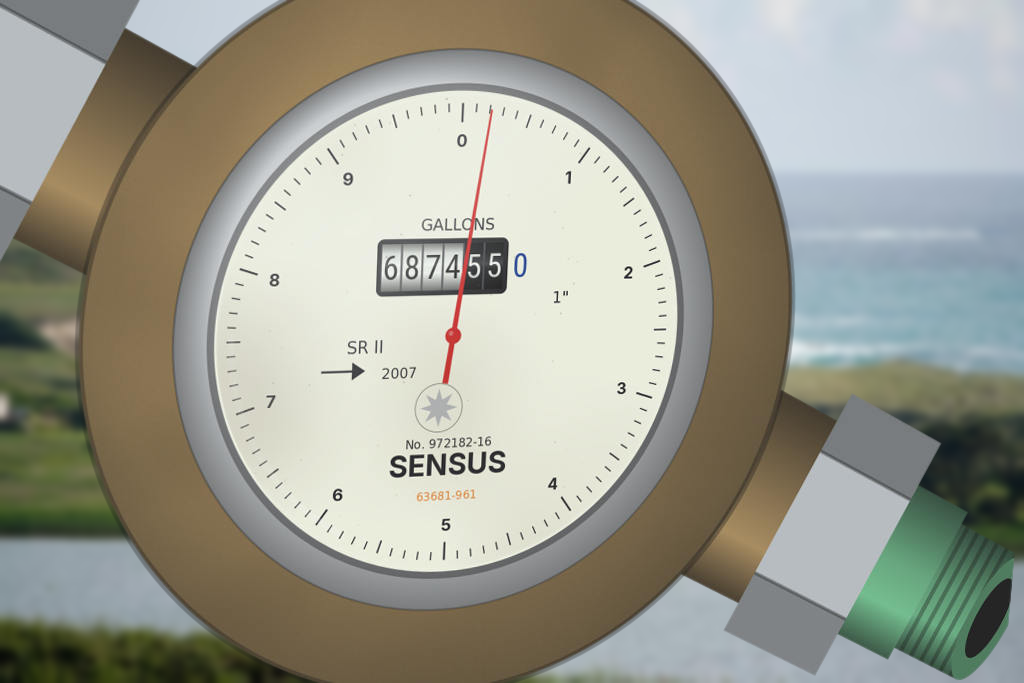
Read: {"value": 6874550.2, "unit": "gal"}
